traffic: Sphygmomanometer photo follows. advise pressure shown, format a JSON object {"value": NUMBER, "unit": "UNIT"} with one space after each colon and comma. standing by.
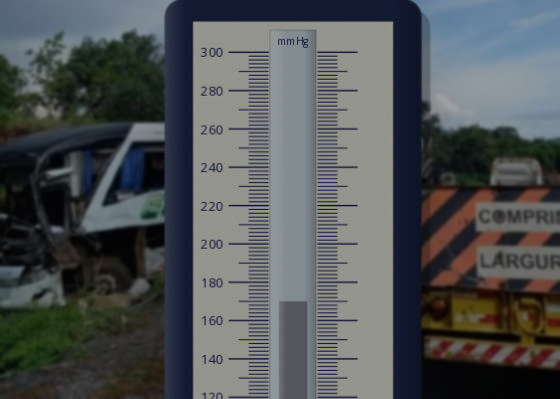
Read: {"value": 170, "unit": "mmHg"}
